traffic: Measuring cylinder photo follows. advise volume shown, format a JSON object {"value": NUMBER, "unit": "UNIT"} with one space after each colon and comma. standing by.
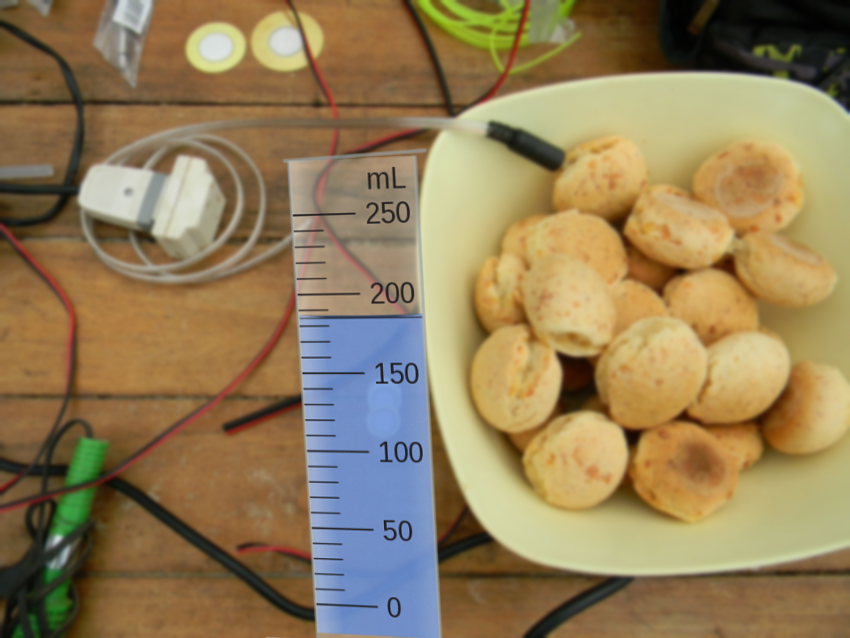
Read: {"value": 185, "unit": "mL"}
